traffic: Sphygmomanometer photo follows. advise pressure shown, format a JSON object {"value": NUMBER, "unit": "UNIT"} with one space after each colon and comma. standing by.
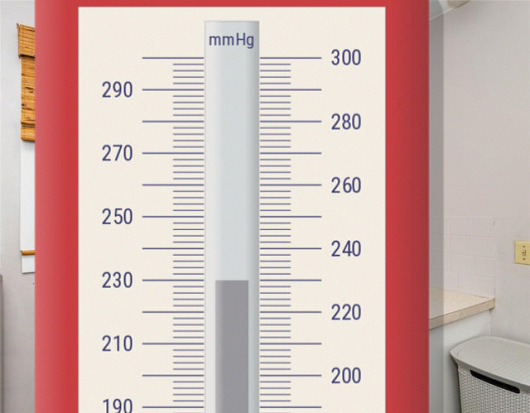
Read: {"value": 230, "unit": "mmHg"}
